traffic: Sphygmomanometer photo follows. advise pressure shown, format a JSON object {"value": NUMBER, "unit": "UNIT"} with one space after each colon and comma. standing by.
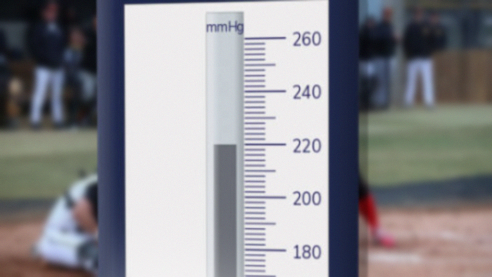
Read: {"value": 220, "unit": "mmHg"}
